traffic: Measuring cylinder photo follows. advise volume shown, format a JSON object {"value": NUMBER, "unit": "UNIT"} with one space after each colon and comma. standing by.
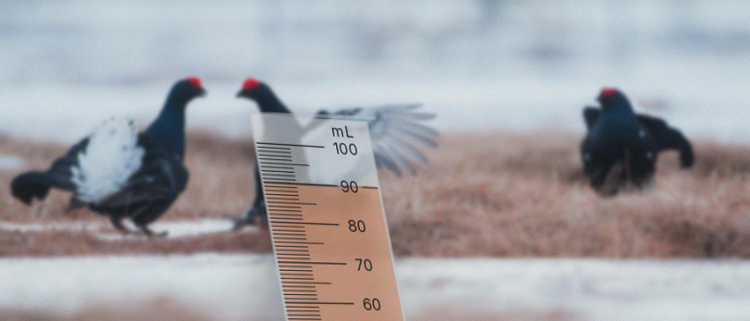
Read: {"value": 90, "unit": "mL"}
